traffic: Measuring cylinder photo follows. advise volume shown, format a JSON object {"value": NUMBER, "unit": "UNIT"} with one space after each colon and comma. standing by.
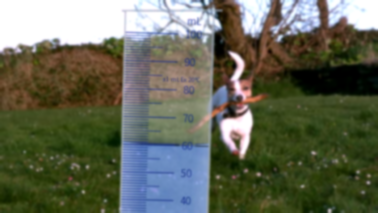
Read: {"value": 60, "unit": "mL"}
